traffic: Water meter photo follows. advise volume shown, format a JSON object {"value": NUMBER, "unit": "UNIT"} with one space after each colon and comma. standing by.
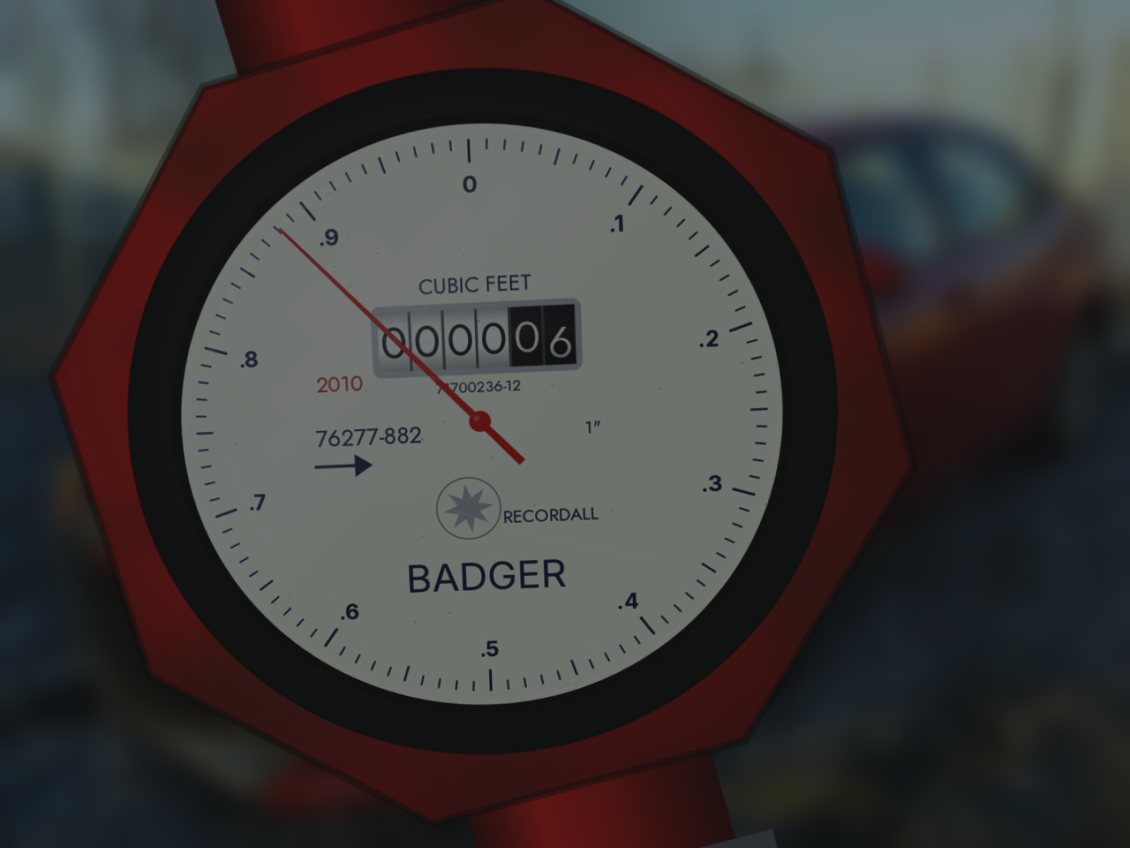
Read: {"value": 5.88, "unit": "ft³"}
